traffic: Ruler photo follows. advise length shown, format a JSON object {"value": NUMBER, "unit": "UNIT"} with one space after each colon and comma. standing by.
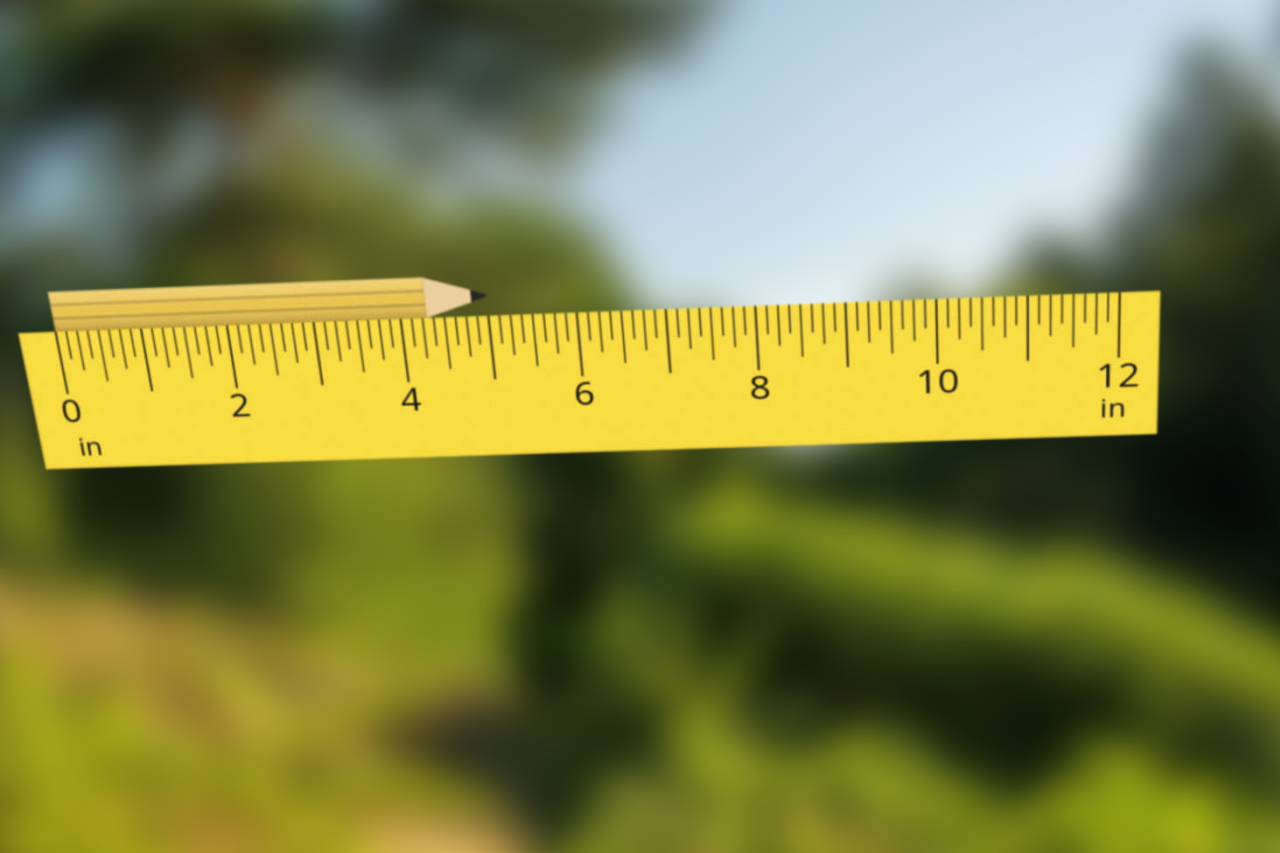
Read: {"value": 5, "unit": "in"}
